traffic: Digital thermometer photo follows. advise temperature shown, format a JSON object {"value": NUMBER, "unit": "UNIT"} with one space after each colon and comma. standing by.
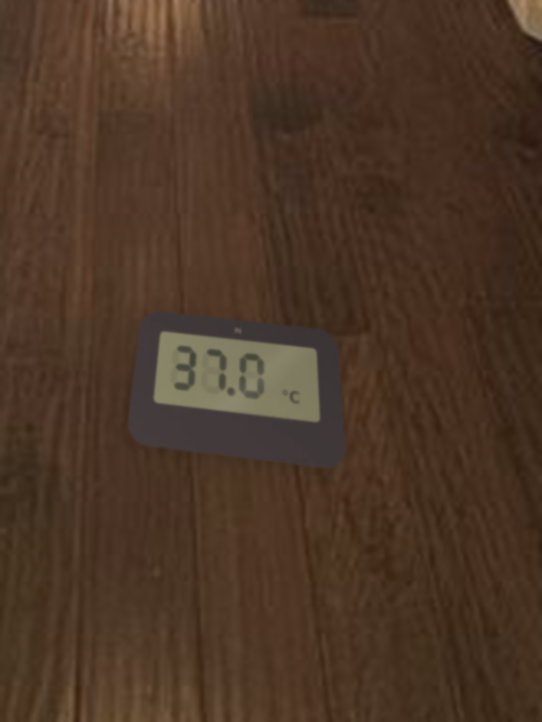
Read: {"value": 37.0, "unit": "°C"}
